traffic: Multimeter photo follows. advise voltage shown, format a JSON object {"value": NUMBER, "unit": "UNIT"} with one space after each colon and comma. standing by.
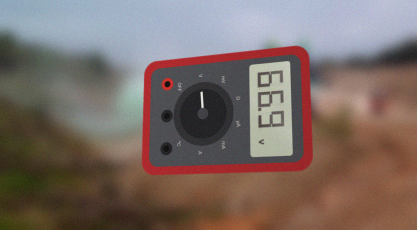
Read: {"value": 66.9, "unit": "V"}
